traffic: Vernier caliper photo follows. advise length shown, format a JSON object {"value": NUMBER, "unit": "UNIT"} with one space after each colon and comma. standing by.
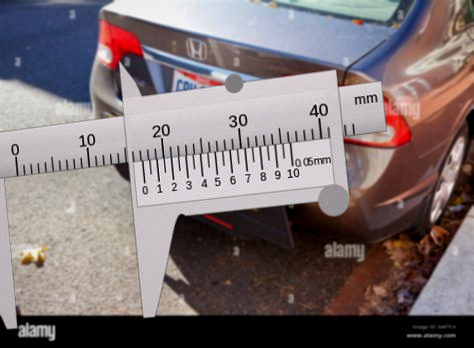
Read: {"value": 17.2, "unit": "mm"}
